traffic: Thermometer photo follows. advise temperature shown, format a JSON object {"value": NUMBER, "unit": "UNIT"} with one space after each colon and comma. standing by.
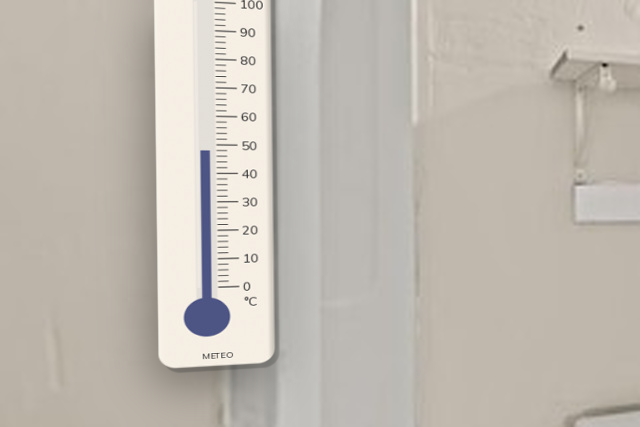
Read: {"value": 48, "unit": "°C"}
